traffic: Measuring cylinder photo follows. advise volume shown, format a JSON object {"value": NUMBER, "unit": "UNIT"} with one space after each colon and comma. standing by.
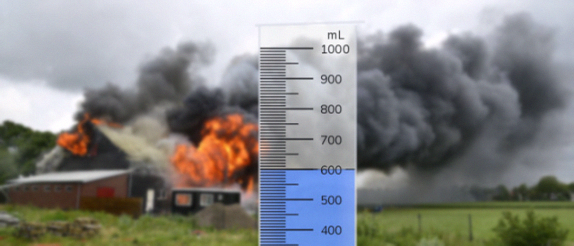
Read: {"value": 600, "unit": "mL"}
